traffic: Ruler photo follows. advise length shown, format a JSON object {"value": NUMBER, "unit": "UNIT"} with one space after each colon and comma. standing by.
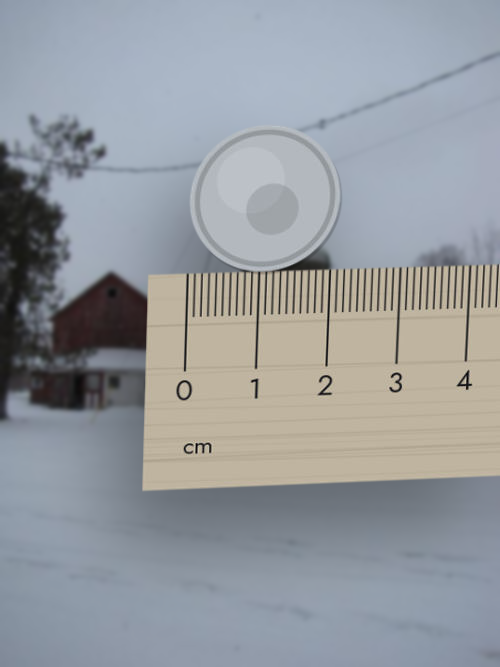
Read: {"value": 2.1, "unit": "cm"}
